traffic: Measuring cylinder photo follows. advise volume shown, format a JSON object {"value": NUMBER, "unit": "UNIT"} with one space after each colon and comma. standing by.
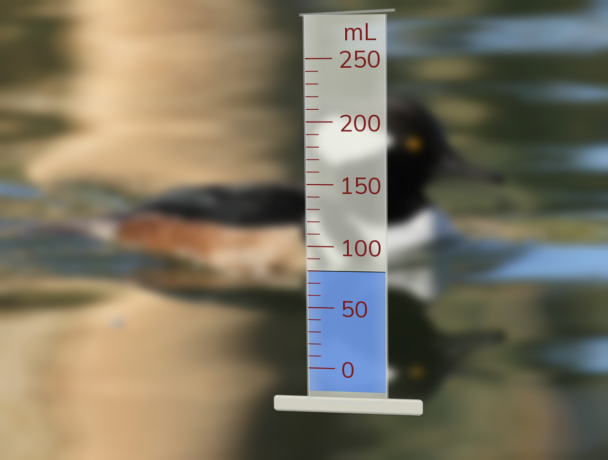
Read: {"value": 80, "unit": "mL"}
